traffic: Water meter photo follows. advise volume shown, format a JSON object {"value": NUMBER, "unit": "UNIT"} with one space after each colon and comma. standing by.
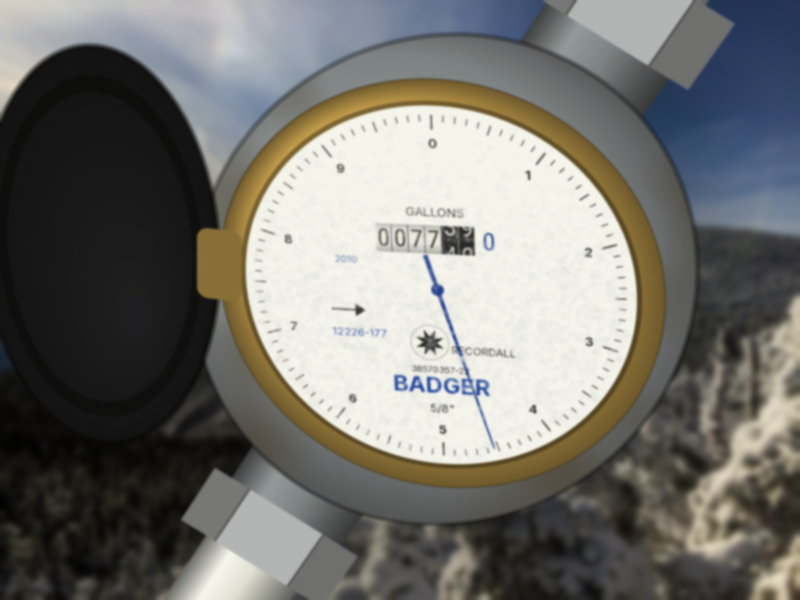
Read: {"value": 77394.5, "unit": "gal"}
